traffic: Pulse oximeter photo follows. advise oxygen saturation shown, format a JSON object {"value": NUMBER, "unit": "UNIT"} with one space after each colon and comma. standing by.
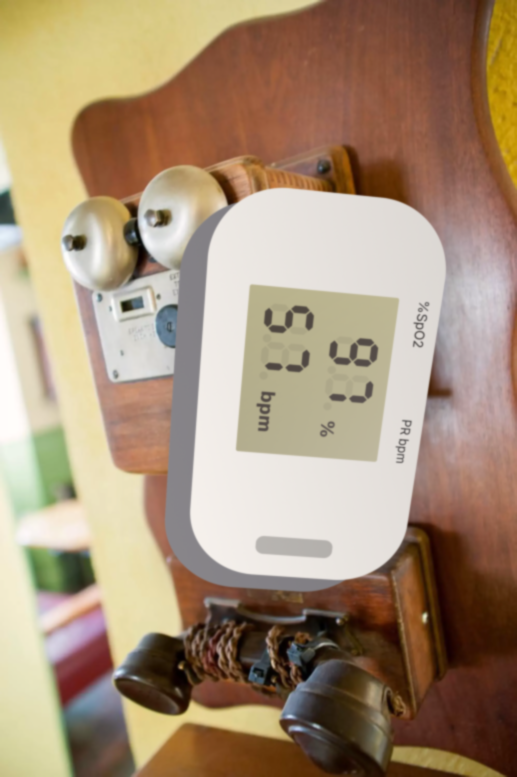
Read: {"value": 97, "unit": "%"}
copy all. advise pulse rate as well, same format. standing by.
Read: {"value": 57, "unit": "bpm"}
